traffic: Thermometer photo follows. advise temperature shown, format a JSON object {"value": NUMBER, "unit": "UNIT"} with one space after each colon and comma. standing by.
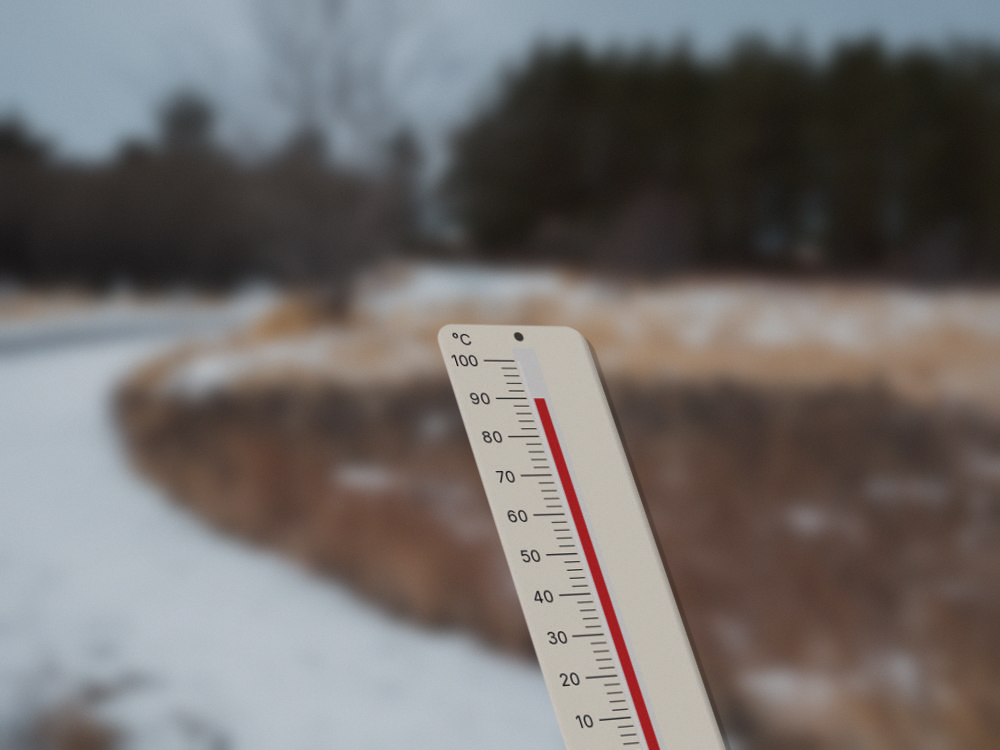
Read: {"value": 90, "unit": "°C"}
